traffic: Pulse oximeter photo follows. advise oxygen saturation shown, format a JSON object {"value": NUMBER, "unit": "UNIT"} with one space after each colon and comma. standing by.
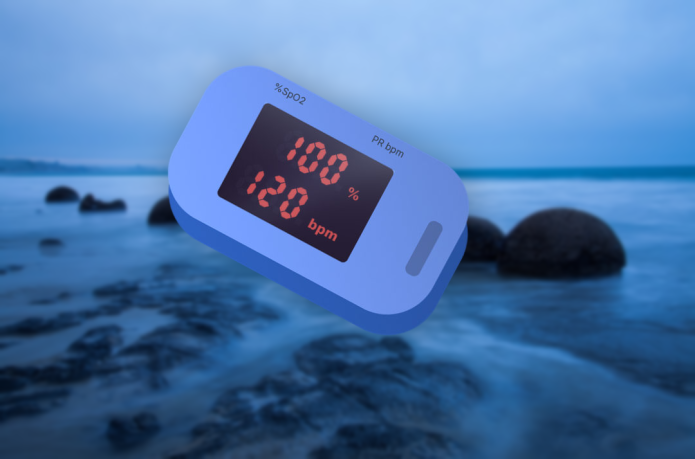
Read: {"value": 100, "unit": "%"}
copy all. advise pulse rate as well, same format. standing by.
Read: {"value": 120, "unit": "bpm"}
